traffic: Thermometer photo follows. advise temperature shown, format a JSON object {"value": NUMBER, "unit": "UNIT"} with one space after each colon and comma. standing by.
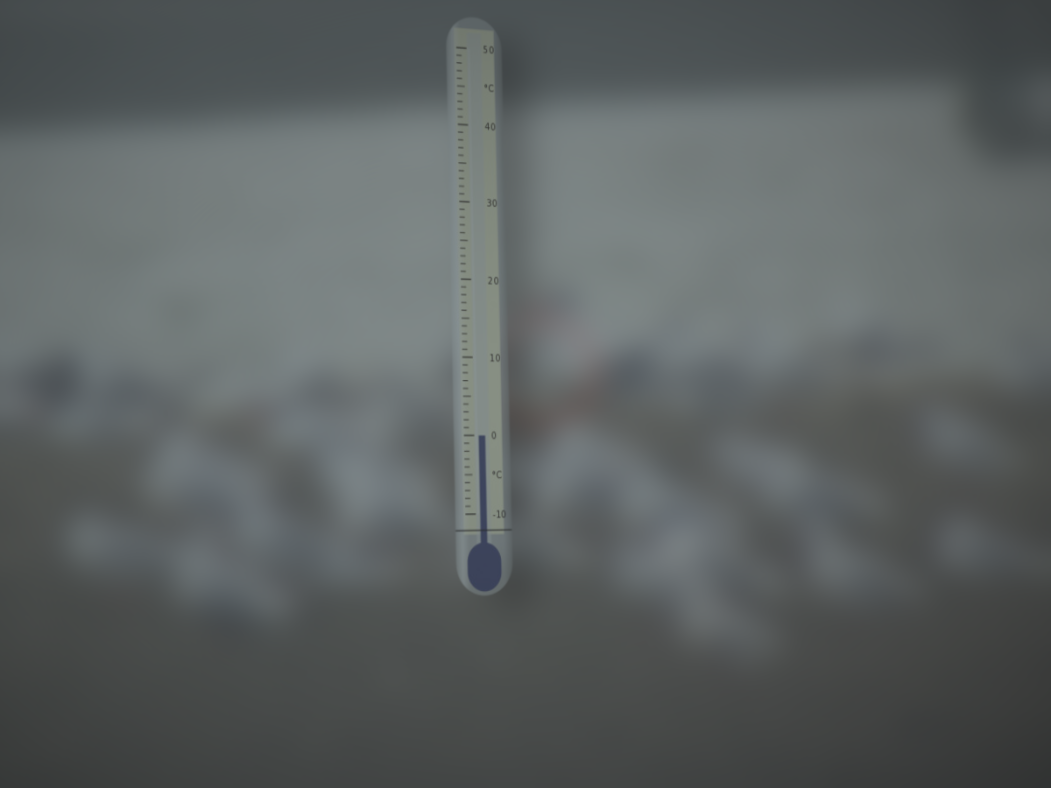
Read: {"value": 0, "unit": "°C"}
